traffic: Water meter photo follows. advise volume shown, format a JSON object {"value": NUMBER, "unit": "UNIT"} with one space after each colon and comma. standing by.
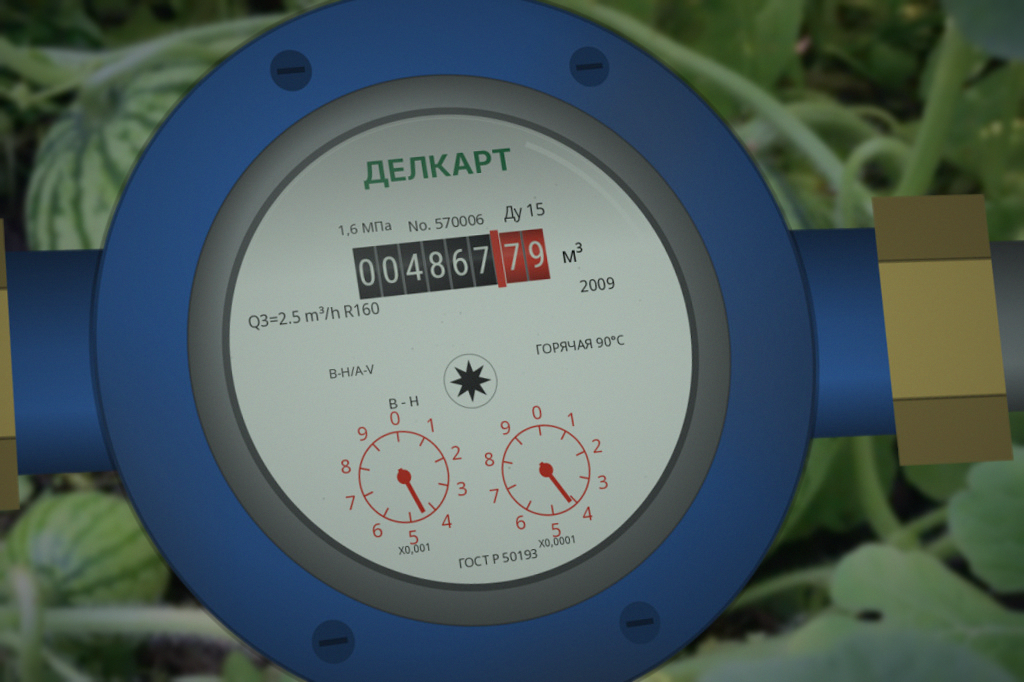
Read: {"value": 4867.7944, "unit": "m³"}
